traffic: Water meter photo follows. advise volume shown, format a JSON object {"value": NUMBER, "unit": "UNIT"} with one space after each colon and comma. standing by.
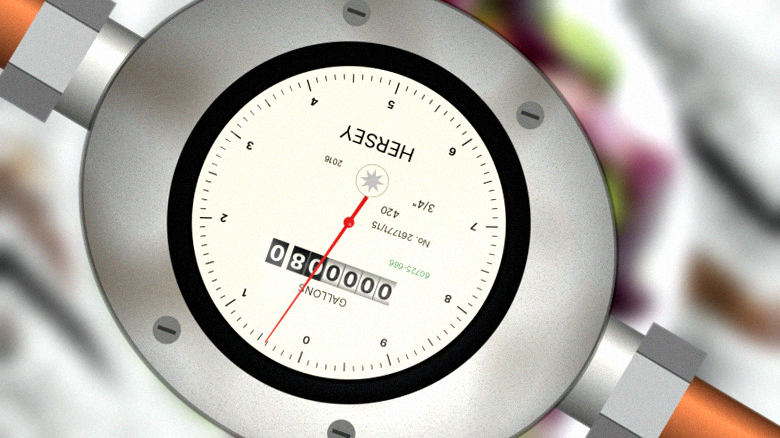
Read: {"value": 80.4, "unit": "gal"}
